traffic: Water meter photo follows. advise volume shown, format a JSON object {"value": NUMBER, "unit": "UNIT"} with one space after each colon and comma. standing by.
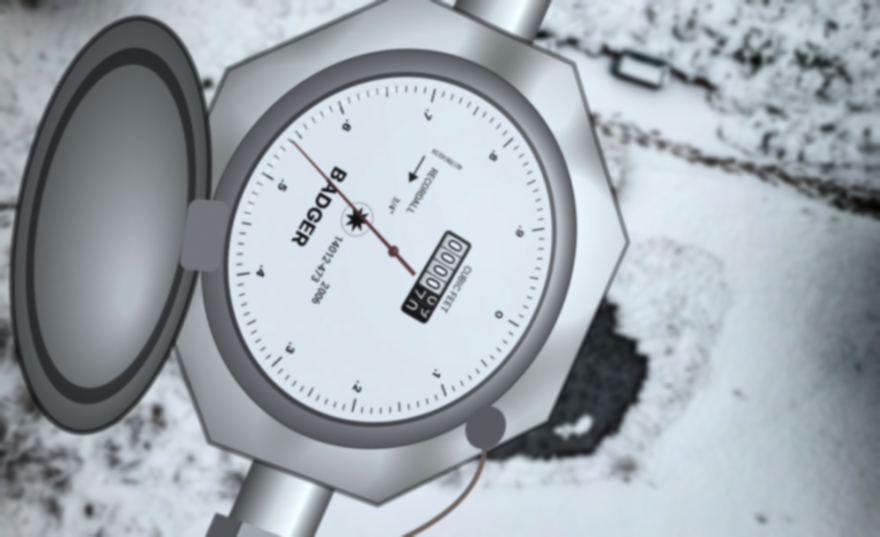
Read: {"value": 69.54, "unit": "ft³"}
